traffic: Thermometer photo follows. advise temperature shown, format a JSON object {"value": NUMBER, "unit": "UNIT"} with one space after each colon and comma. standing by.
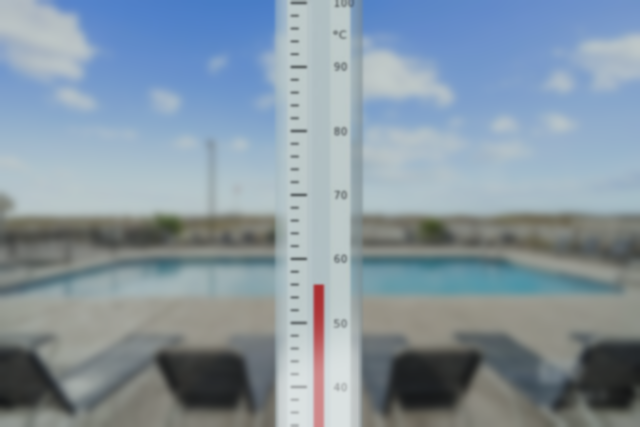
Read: {"value": 56, "unit": "°C"}
